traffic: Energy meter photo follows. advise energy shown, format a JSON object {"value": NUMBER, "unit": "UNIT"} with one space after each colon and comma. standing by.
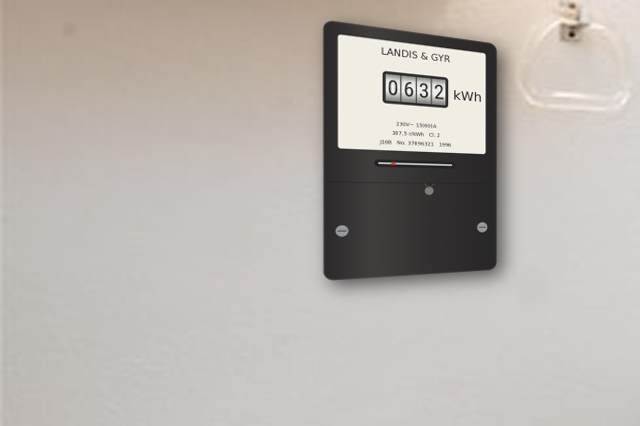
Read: {"value": 632, "unit": "kWh"}
